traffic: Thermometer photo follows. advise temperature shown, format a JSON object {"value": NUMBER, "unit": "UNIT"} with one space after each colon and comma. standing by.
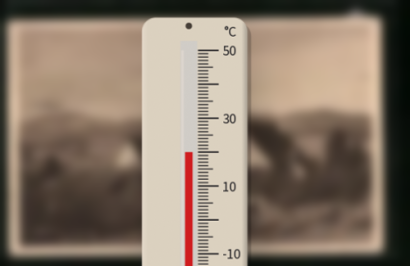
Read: {"value": 20, "unit": "°C"}
